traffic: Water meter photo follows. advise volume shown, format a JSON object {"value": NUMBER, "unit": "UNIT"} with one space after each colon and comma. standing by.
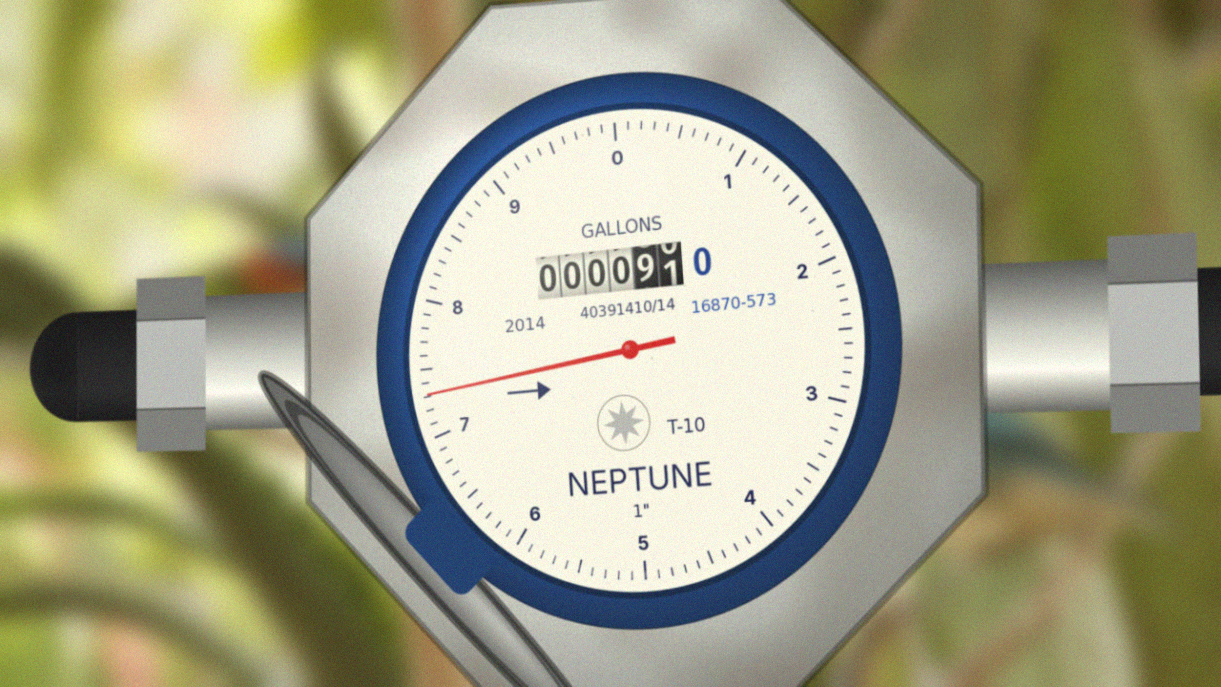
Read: {"value": 907.3, "unit": "gal"}
